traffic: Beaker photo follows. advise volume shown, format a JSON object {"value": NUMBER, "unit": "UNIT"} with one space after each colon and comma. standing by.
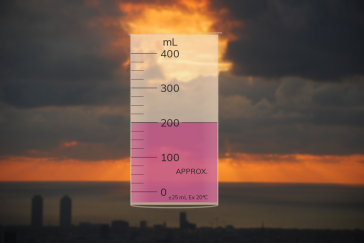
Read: {"value": 200, "unit": "mL"}
